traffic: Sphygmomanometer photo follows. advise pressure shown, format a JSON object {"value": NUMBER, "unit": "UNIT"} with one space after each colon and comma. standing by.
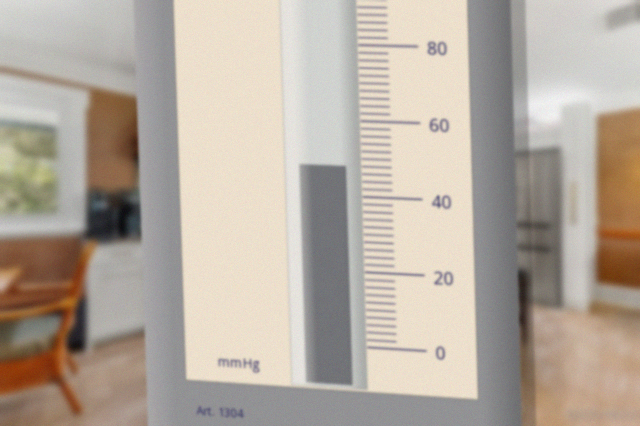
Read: {"value": 48, "unit": "mmHg"}
